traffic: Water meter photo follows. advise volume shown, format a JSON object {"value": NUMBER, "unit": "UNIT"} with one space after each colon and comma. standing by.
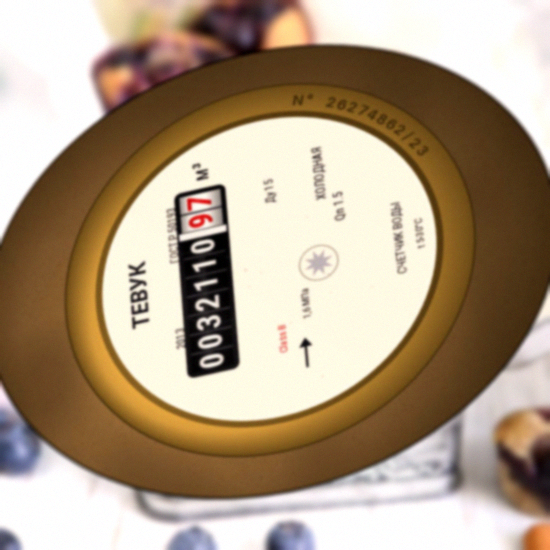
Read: {"value": 32110.97, "unit": "m³"}
